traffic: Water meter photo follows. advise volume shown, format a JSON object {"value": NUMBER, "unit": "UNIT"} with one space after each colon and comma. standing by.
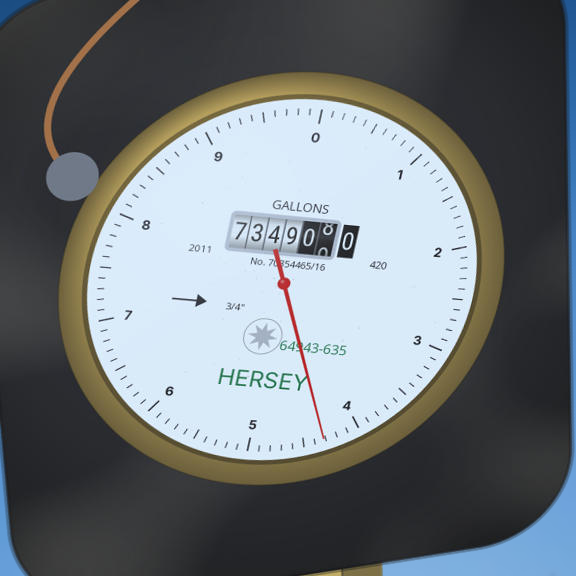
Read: {"value": 7349084.3, "unit": "gal"}
